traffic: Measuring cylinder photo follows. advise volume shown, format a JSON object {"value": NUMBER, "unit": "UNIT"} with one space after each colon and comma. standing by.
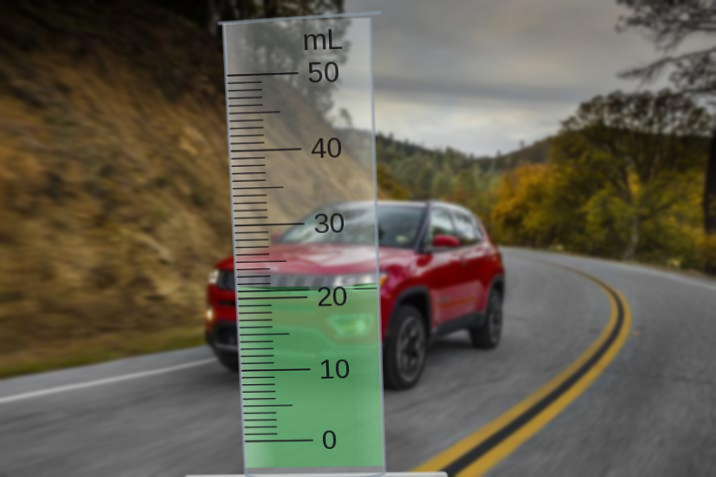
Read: {"value": 21, "unit": "mL"}
